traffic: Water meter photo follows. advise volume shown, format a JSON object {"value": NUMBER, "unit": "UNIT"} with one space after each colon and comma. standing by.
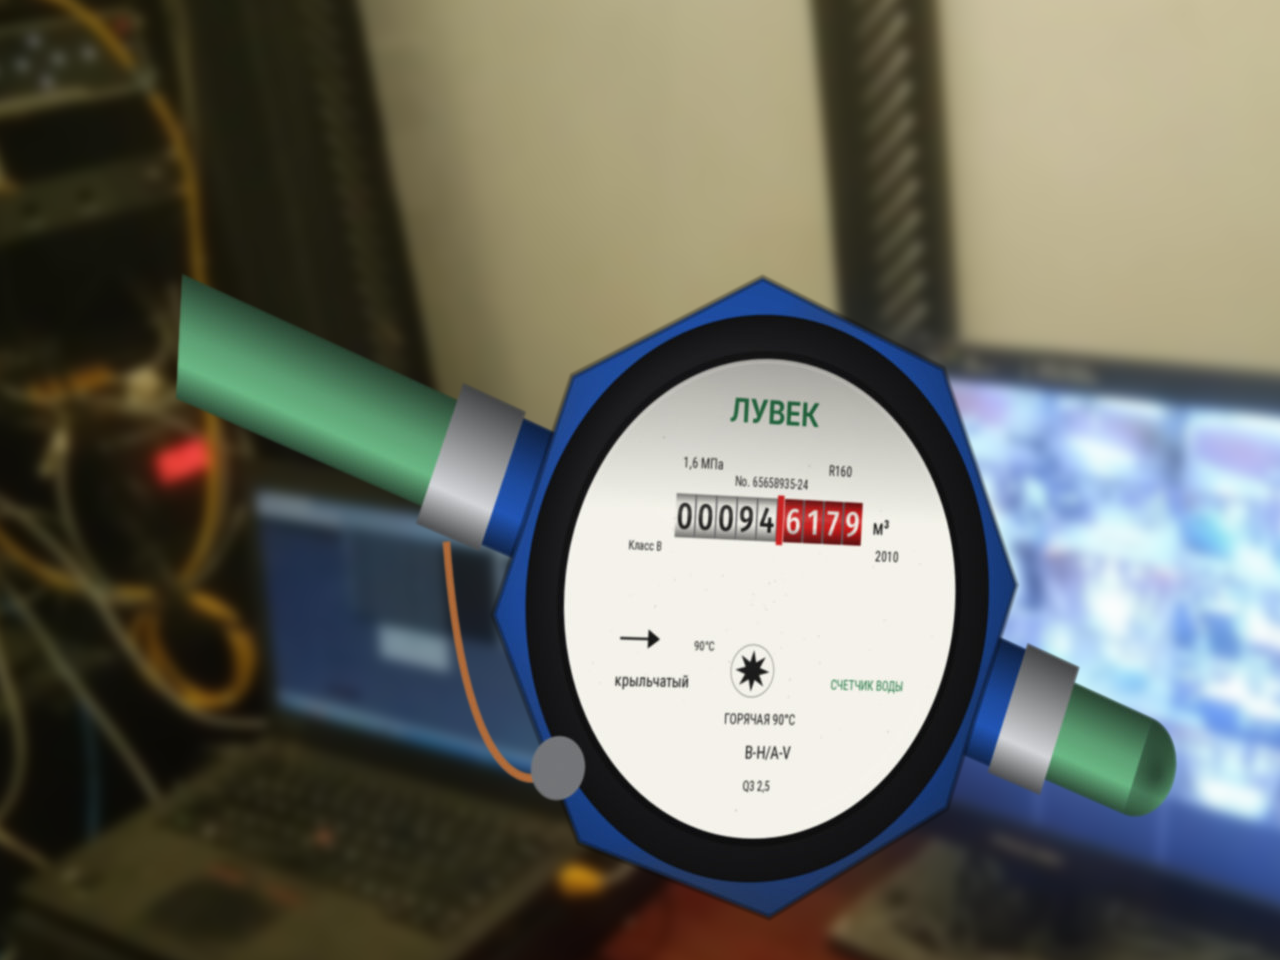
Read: {"value": 94.6179, "unit": "m³"}
